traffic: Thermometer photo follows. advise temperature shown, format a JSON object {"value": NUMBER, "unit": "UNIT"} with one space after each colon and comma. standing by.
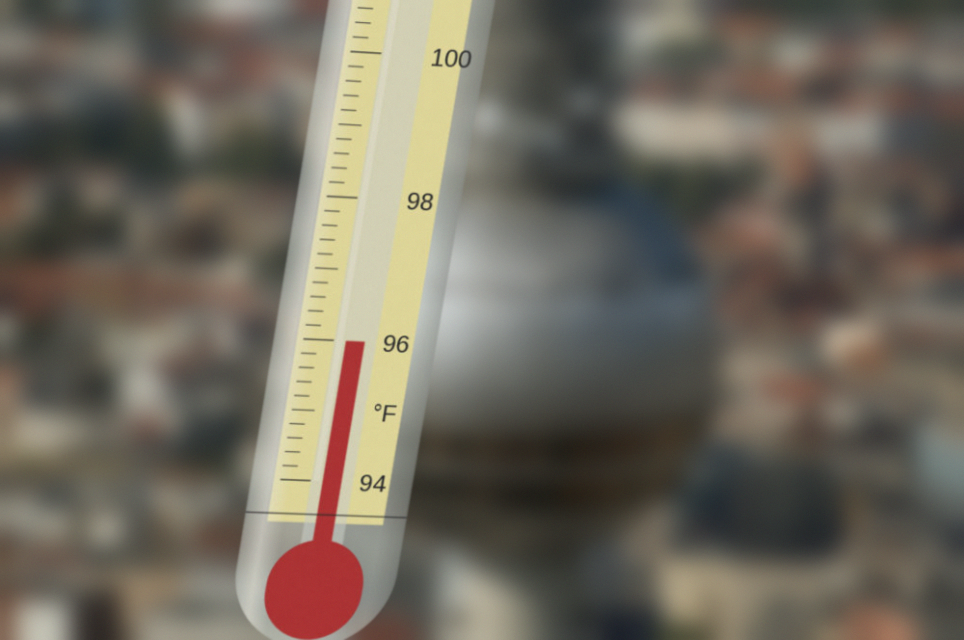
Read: {"value": 96, "unit": "°F"}
